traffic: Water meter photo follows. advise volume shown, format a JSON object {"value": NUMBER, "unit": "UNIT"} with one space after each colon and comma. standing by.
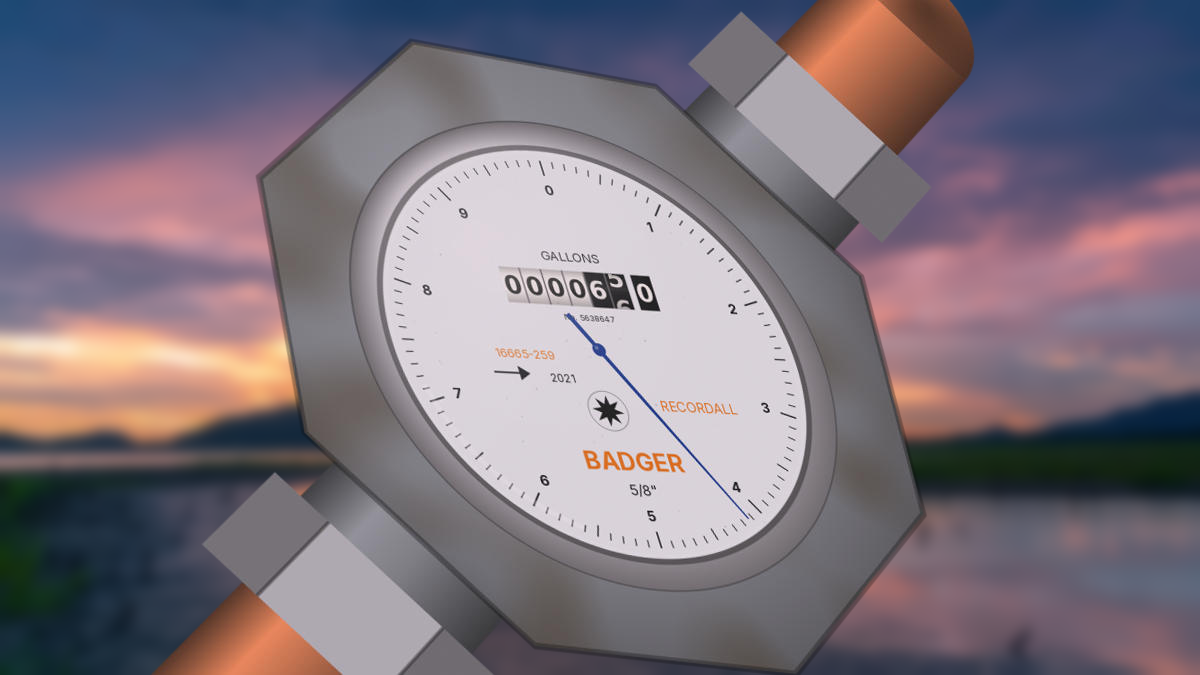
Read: {"value": 654.1, "unit": "gal"}
